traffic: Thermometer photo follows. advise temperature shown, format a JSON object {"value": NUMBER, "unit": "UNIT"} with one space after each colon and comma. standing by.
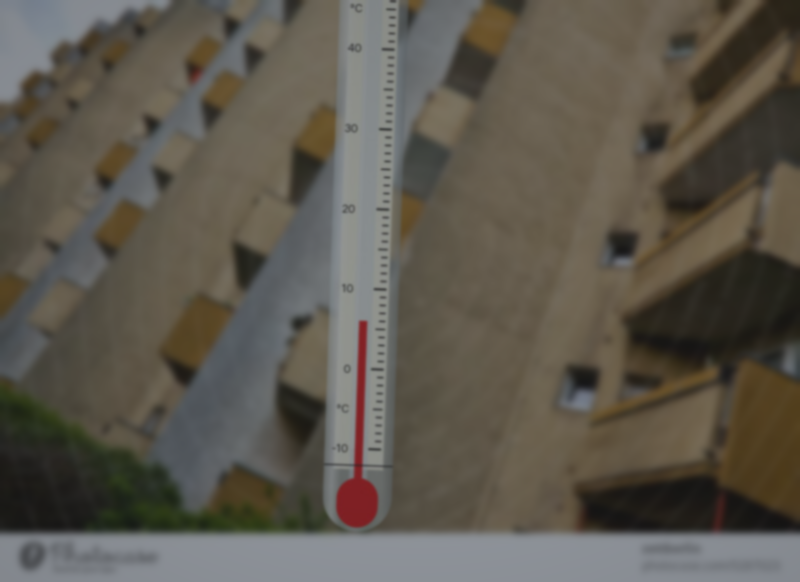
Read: {"value": 6, "unit": "°C"}
